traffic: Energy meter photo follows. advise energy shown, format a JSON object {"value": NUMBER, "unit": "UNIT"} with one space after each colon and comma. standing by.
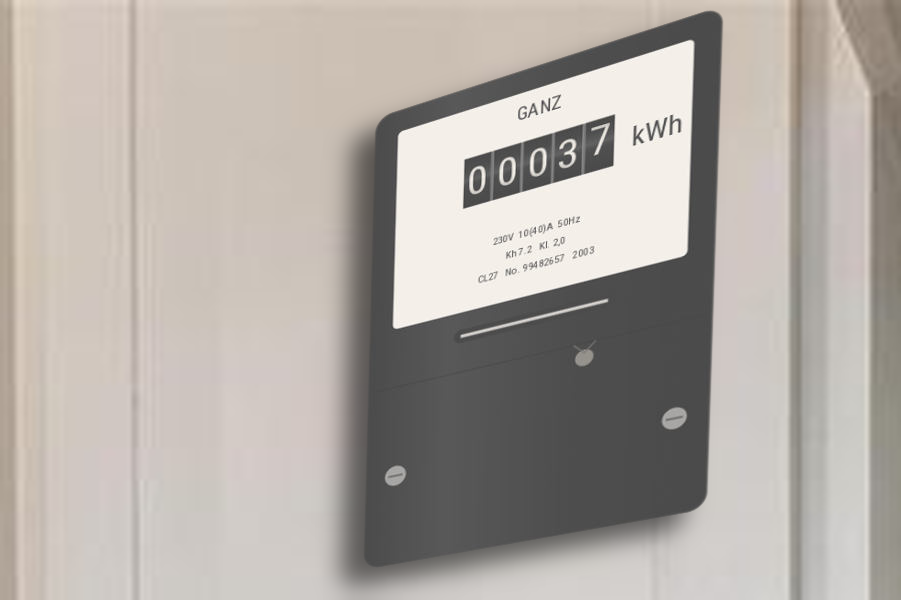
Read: {"value": 37, "unit": "kWh"}
